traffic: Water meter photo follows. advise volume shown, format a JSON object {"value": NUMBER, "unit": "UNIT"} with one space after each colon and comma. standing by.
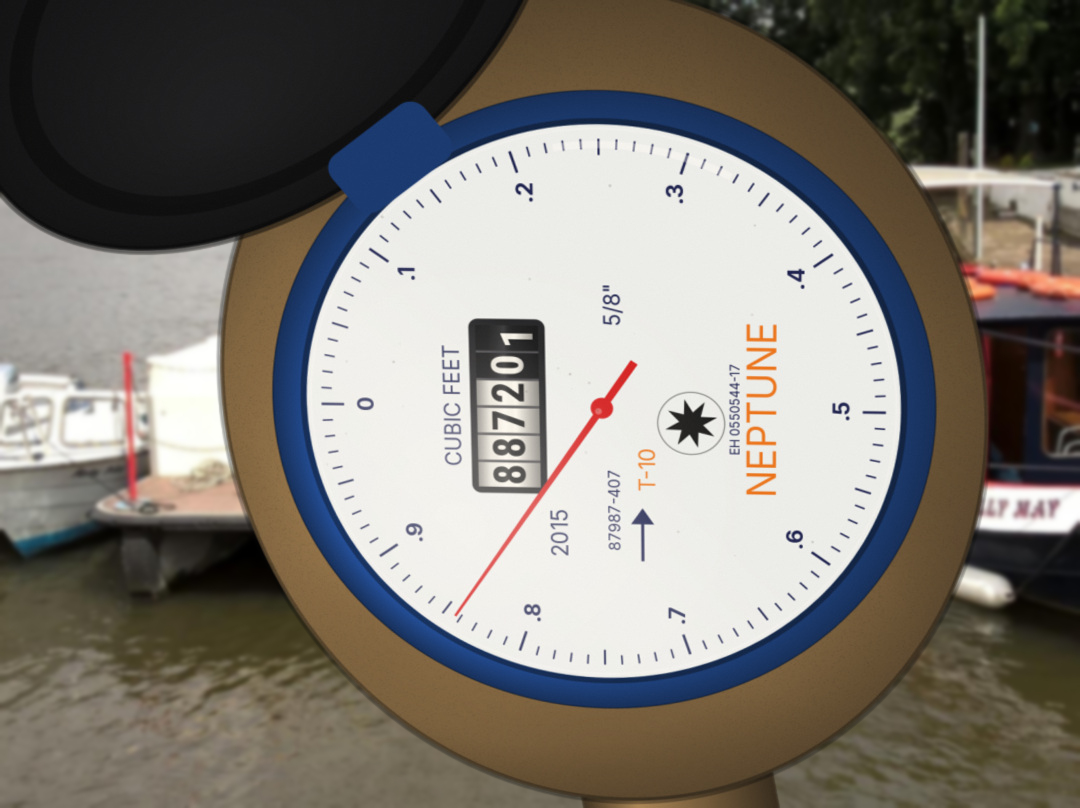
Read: {"value": 887200.84, "unit": "ft³"}
